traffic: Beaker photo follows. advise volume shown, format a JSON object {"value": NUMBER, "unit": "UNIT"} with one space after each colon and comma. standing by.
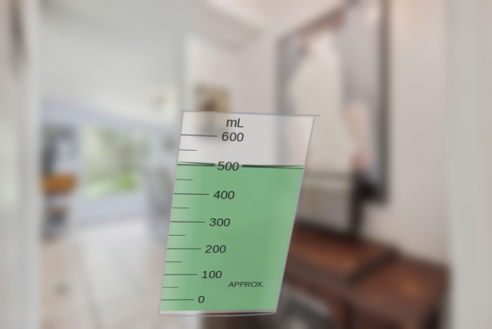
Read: {"value": 500, "unit": "mL"}
